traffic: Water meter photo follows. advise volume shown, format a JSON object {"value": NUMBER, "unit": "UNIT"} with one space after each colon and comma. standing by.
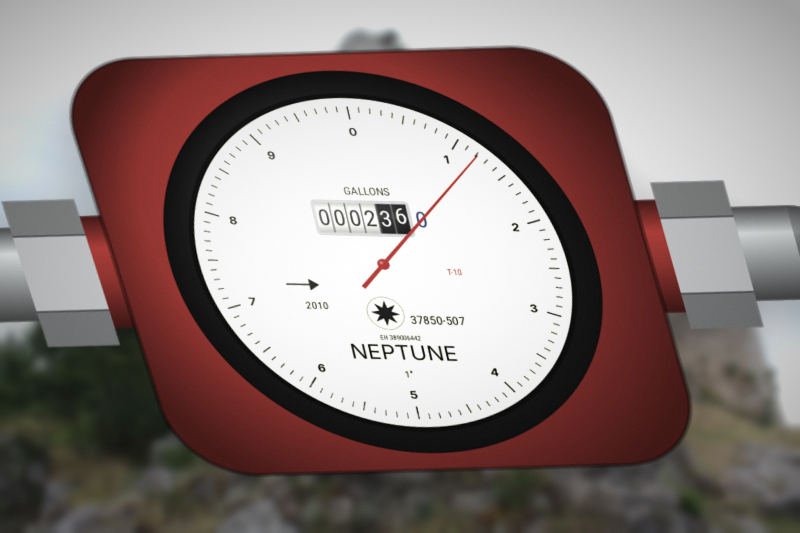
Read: {"value": 2361.2, "unit": "gal"}
